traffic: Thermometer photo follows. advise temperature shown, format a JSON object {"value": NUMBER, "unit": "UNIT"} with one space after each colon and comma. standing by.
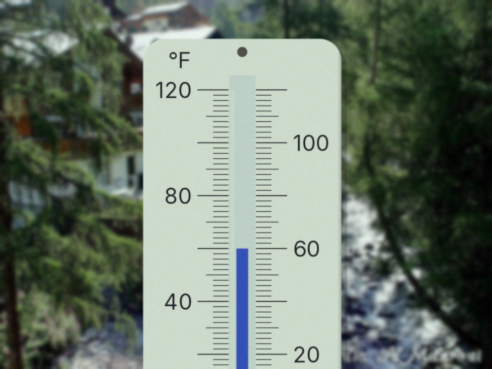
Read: {"value": 60, "unit": "°F"}
